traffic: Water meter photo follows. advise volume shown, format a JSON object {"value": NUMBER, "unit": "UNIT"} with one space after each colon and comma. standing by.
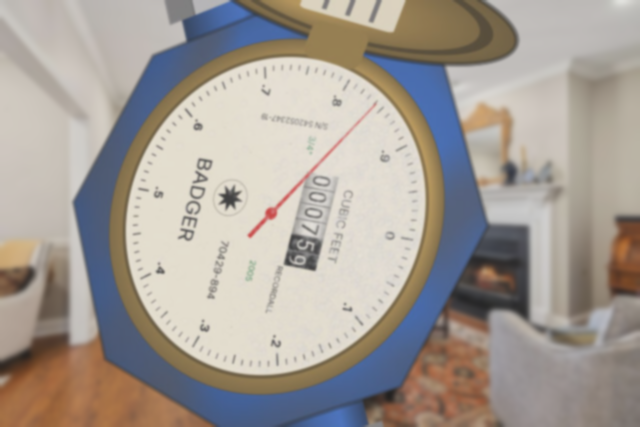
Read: {"value": 758.84, "unit": "ft³"}
